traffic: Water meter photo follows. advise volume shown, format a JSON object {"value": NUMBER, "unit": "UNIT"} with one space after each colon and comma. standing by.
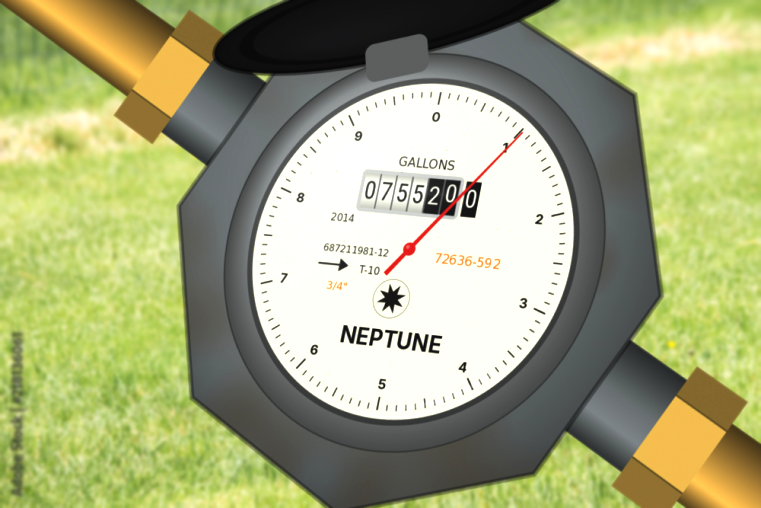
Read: {"value": 755201.0, "unit": "gal"}
